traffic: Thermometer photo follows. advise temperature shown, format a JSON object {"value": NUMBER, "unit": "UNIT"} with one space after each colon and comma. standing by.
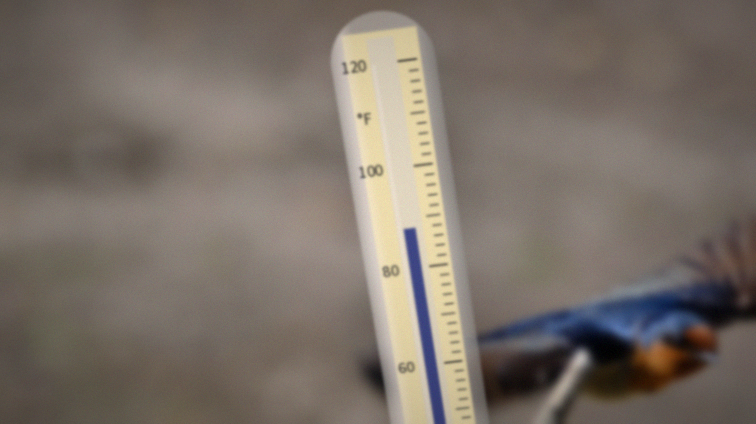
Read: {"value": 88, "unit": "°F"}
